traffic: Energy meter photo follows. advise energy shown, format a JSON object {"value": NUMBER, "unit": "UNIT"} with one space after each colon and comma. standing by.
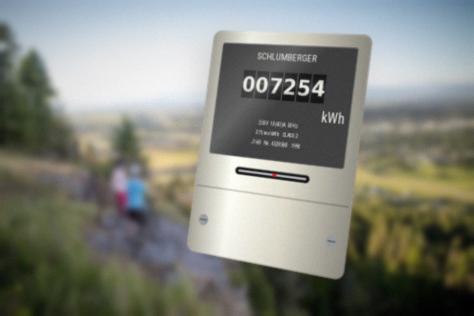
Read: {"value": 7254, "unit": "kWh"}
